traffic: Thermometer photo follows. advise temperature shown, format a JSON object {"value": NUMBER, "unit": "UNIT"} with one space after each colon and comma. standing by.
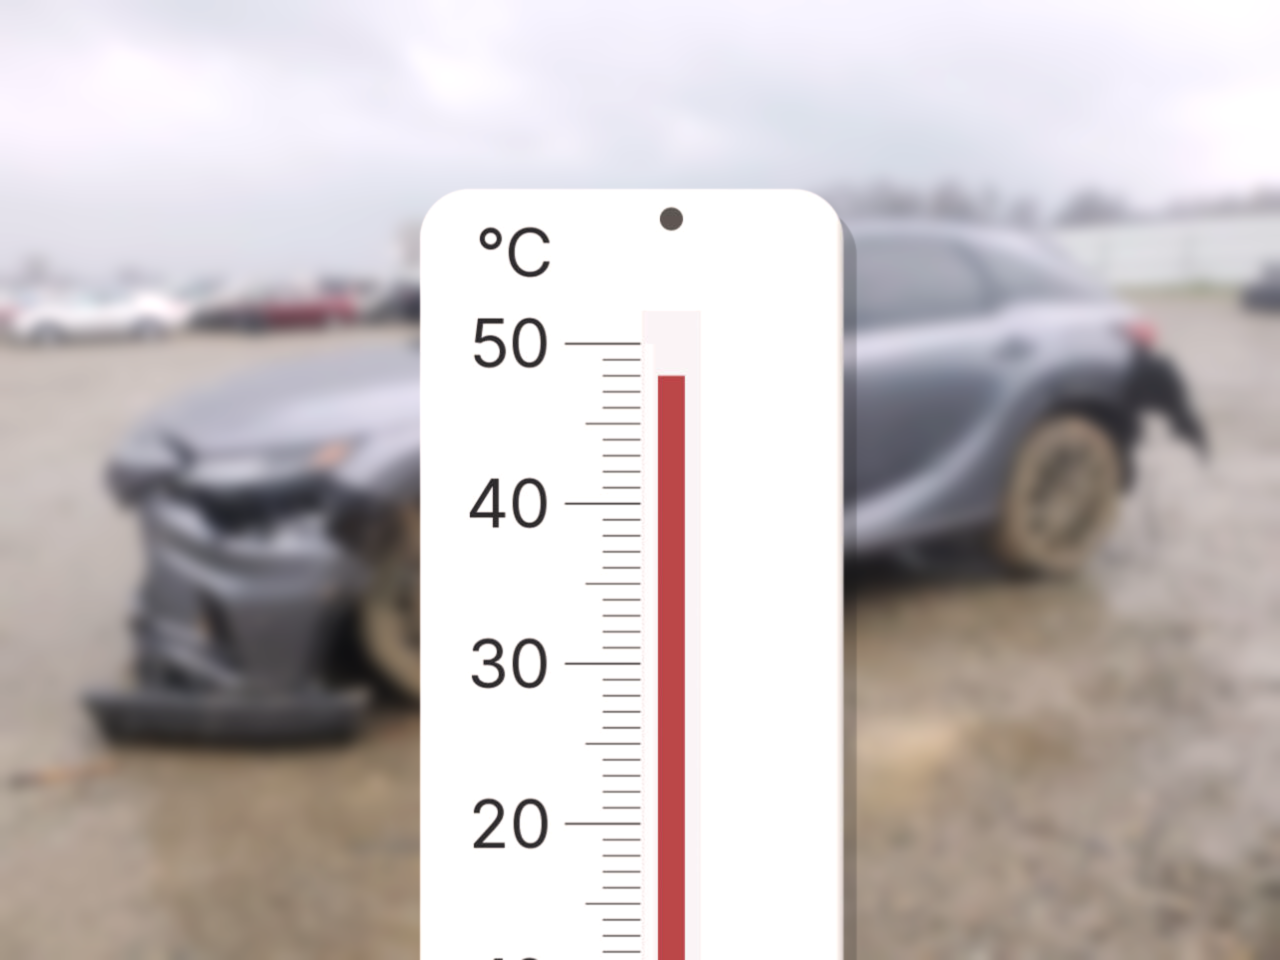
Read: {"value": 48, "unit": "°C"}
